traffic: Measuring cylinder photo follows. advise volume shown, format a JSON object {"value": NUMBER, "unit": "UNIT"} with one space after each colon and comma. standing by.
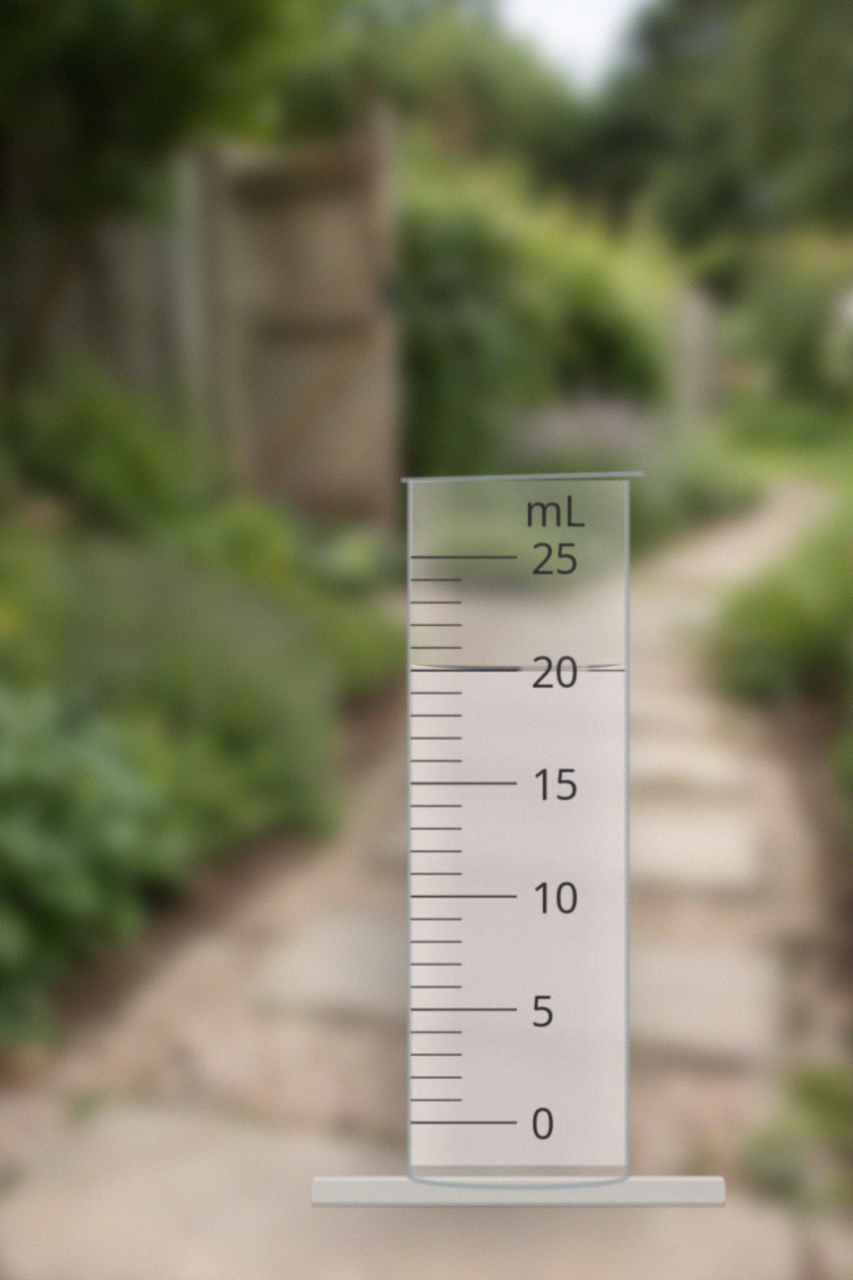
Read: {"value": 20, "unit": "mL"}
